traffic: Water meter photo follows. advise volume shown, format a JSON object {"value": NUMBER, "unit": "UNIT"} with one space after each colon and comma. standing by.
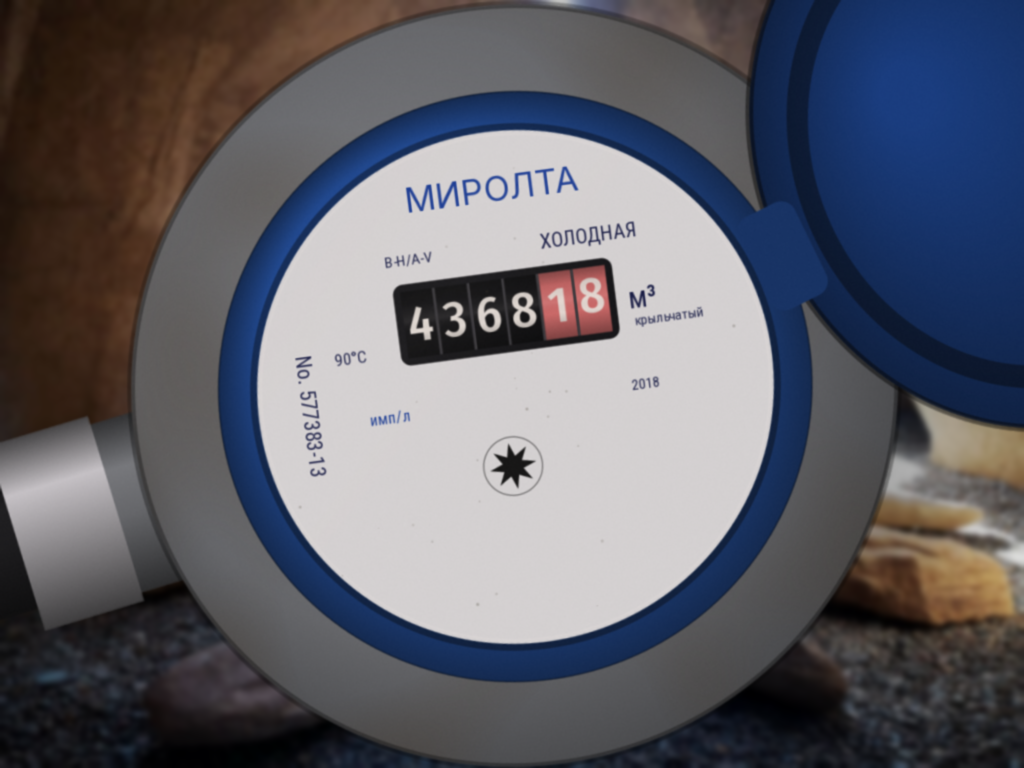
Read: {"value": 4368.18, "unit": "m³"}
